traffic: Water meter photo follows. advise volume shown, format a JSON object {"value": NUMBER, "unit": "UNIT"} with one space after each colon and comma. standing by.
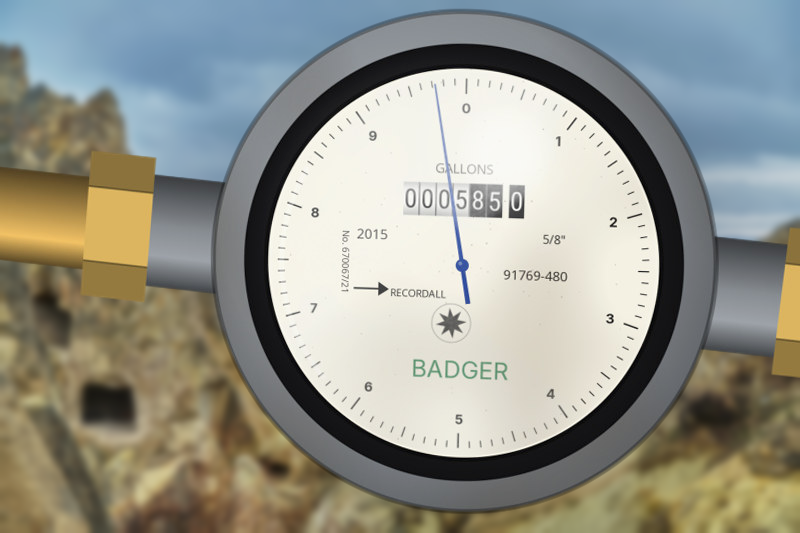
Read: {"value": 5849.7, "unit": "gal"}
